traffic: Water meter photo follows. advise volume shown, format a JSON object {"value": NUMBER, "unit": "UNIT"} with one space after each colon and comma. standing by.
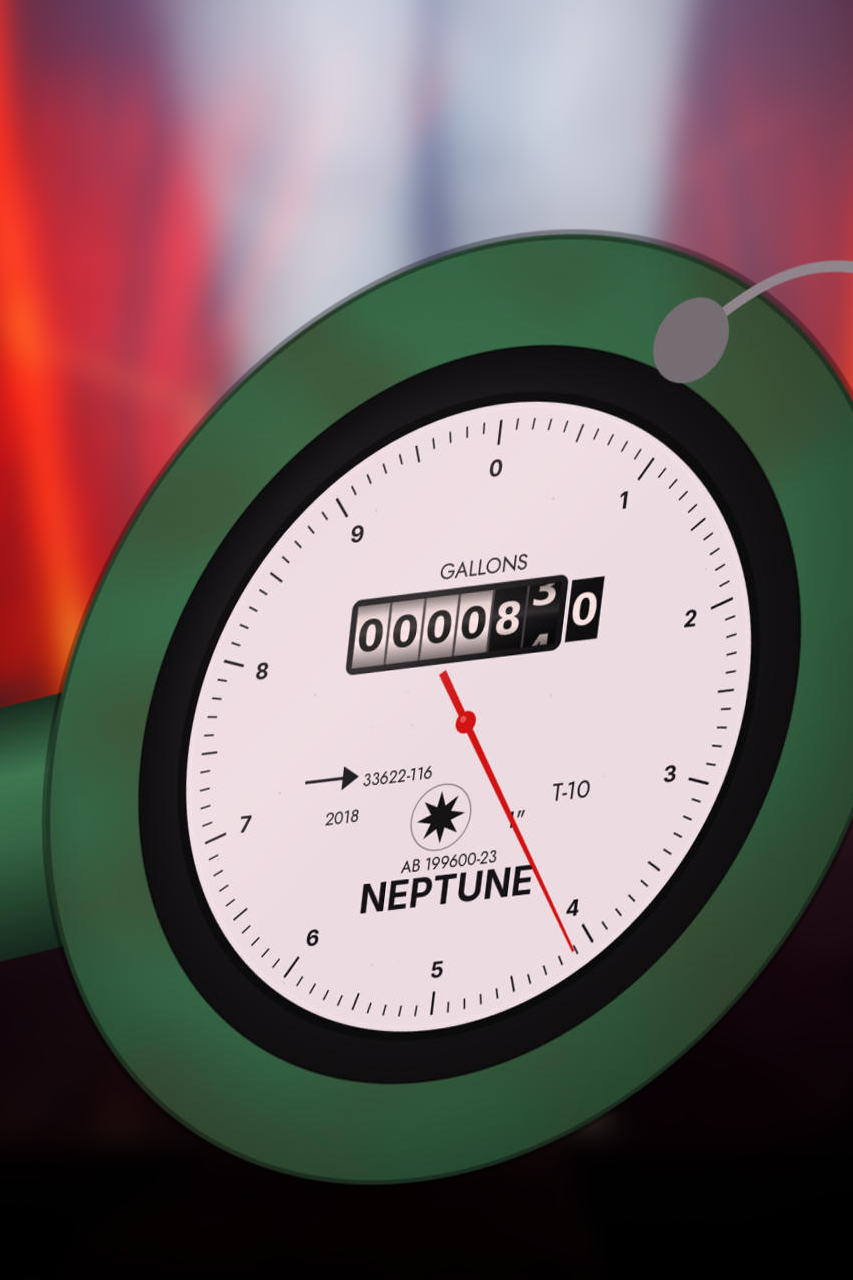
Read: {"value": 834.1, "unit": "gal"}
